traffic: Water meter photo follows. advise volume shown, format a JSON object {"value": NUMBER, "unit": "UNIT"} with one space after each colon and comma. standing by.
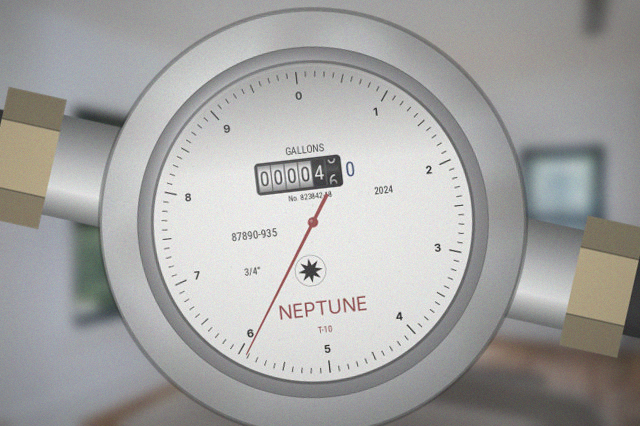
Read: {"value": 455.9, "unit": "gal"}
